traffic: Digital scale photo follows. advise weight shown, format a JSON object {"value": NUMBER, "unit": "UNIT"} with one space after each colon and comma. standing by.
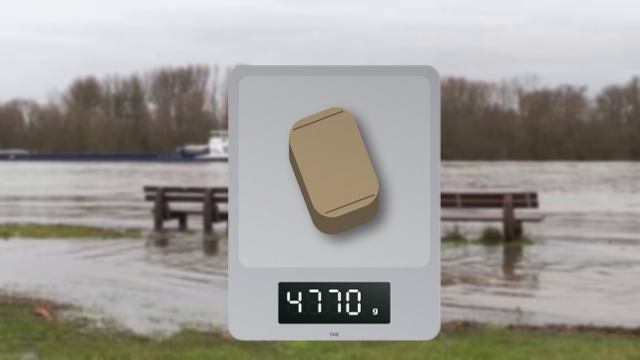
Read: {"value": 4770, "unit": "g"}
